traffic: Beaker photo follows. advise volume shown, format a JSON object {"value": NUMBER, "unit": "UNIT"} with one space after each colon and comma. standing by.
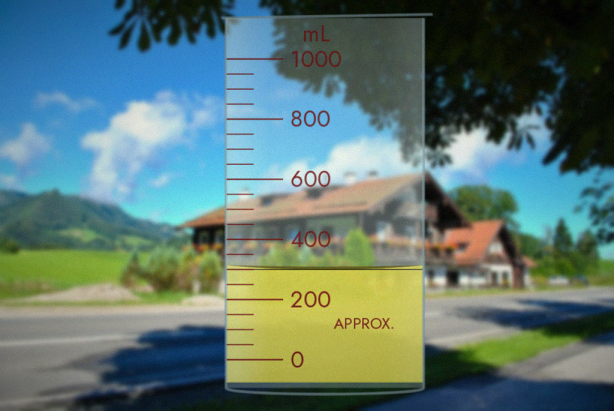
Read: {"value": 300, "unit": "mL"}
